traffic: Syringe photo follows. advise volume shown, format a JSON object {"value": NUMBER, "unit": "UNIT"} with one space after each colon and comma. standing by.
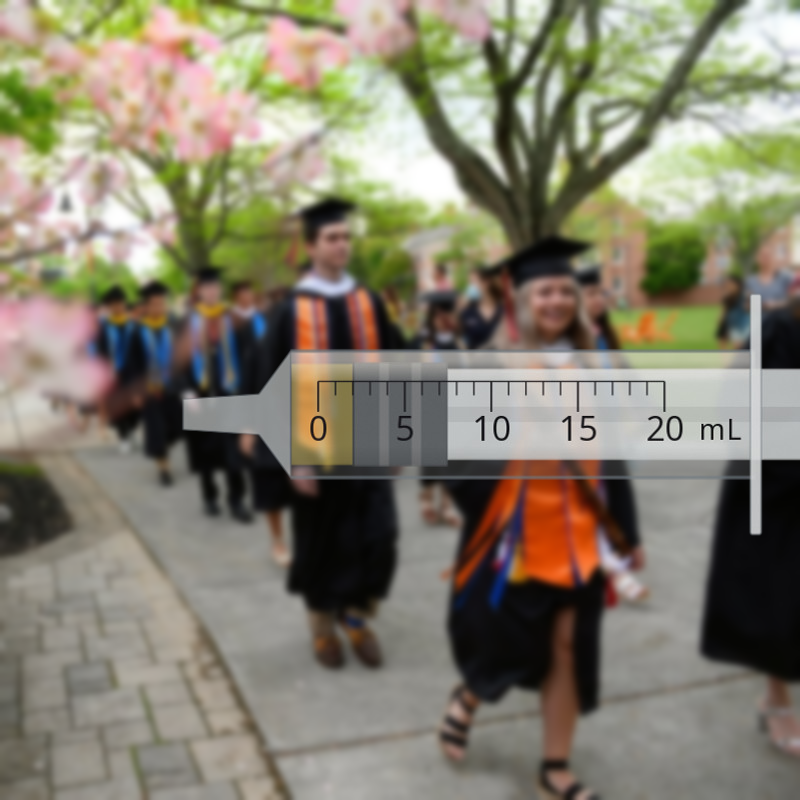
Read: {"value": 2, "unit": "mL"}
